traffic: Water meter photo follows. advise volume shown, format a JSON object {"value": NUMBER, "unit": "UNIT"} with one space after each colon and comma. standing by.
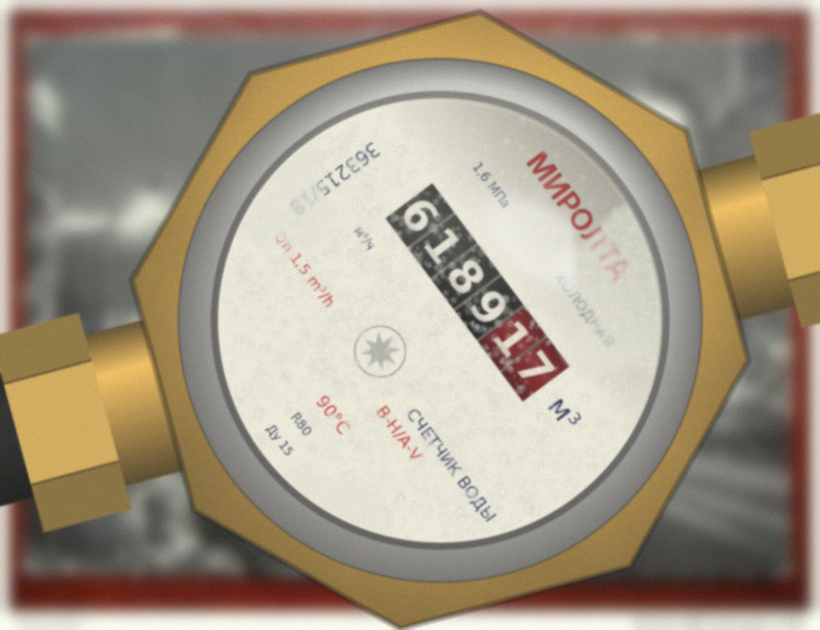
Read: {"value": 6189.17, "unit": "m³"}
